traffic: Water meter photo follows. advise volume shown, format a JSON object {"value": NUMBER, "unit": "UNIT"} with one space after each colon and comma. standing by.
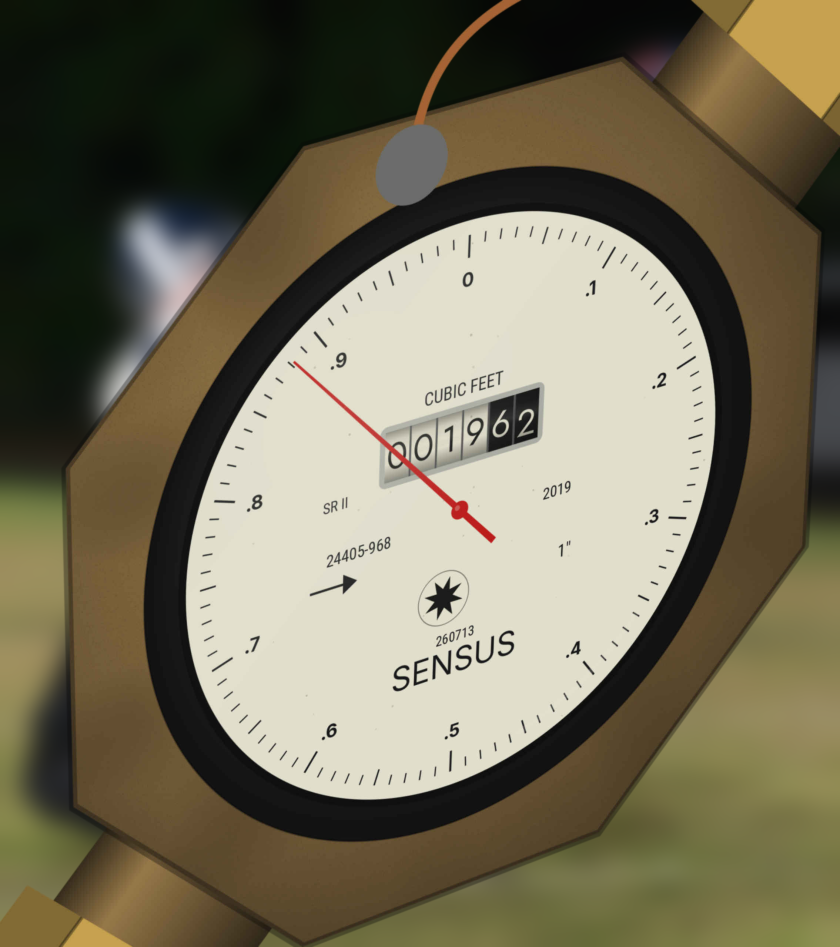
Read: {"value": 1961.88, "unit": "ft³"}
